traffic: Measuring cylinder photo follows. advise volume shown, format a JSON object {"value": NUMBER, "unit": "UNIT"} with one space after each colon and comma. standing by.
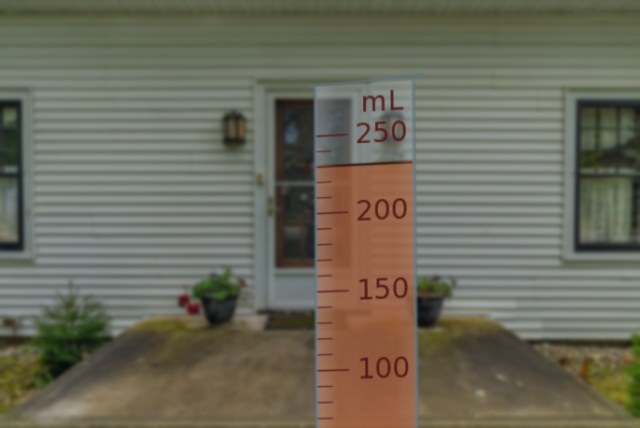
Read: {"value": 230, "unit": "mL"}
